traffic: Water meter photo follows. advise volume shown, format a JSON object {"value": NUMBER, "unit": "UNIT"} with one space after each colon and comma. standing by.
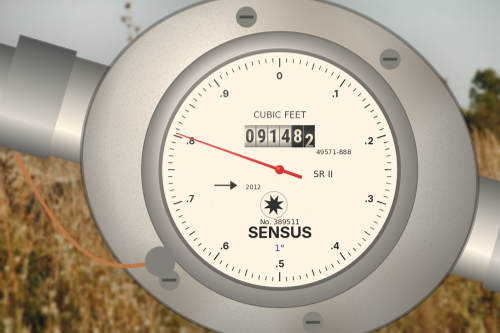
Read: {"value": 91481.80, "unit": "ft³"}
